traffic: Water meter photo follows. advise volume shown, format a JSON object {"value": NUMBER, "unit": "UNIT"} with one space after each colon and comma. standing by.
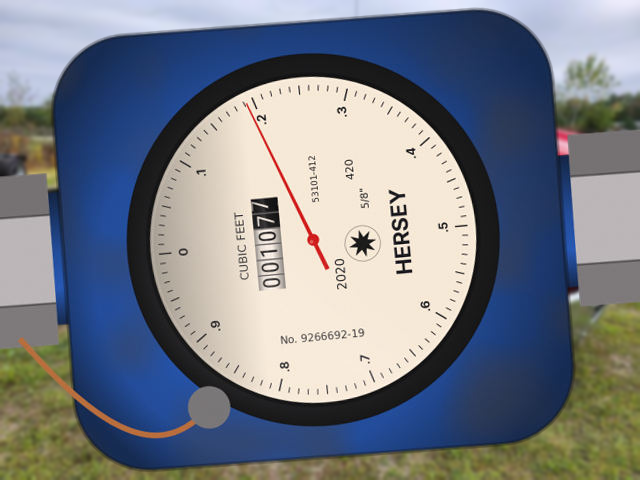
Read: {"value": 1077.19, "unit": "ft³"}
